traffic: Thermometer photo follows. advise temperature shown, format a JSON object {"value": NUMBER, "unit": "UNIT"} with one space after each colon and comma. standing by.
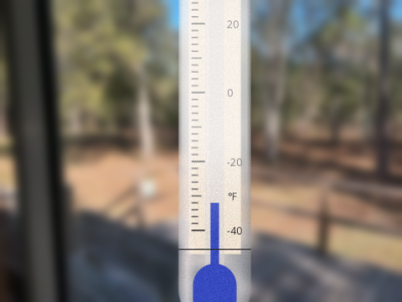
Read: {"value": -32, "unit": "°F"}
